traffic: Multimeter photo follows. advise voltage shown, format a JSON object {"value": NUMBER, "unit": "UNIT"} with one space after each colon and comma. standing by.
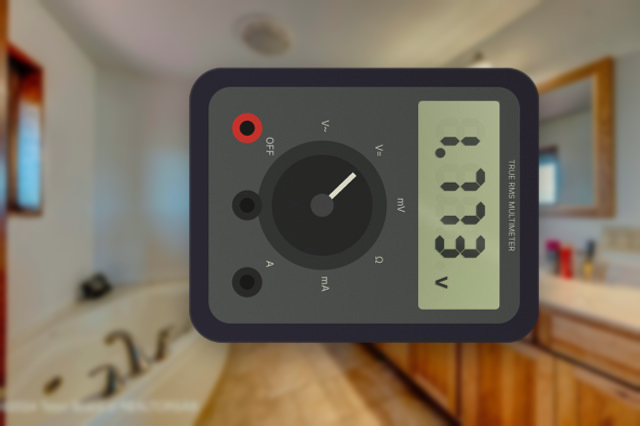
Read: {"value": 1.773, "unit": "V"}
